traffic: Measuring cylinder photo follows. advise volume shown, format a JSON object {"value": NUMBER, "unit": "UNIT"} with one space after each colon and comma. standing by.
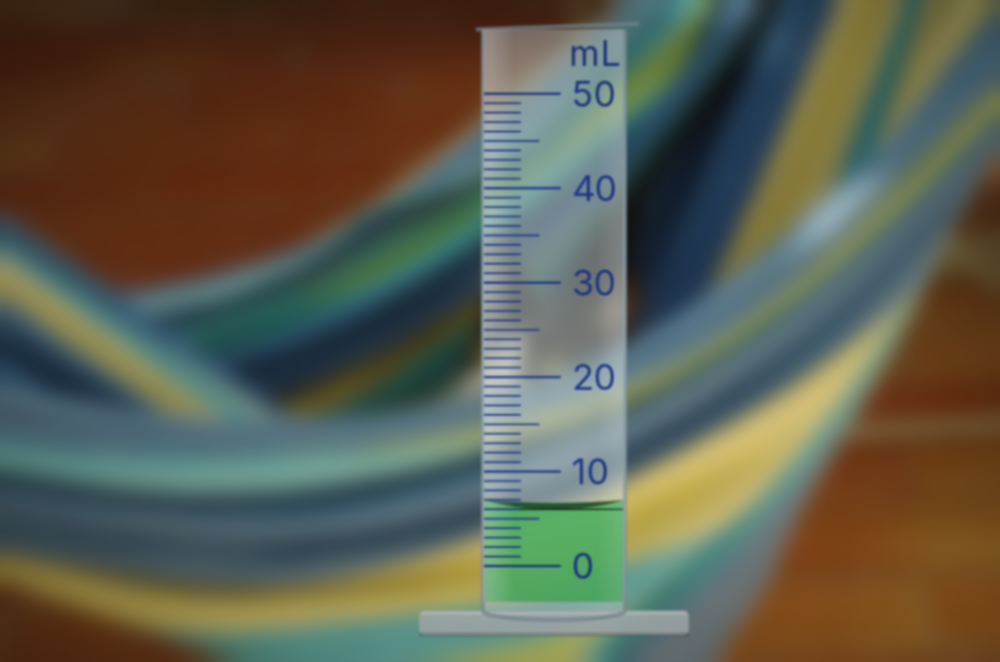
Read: {"value": 6, "unit": "mL"}
